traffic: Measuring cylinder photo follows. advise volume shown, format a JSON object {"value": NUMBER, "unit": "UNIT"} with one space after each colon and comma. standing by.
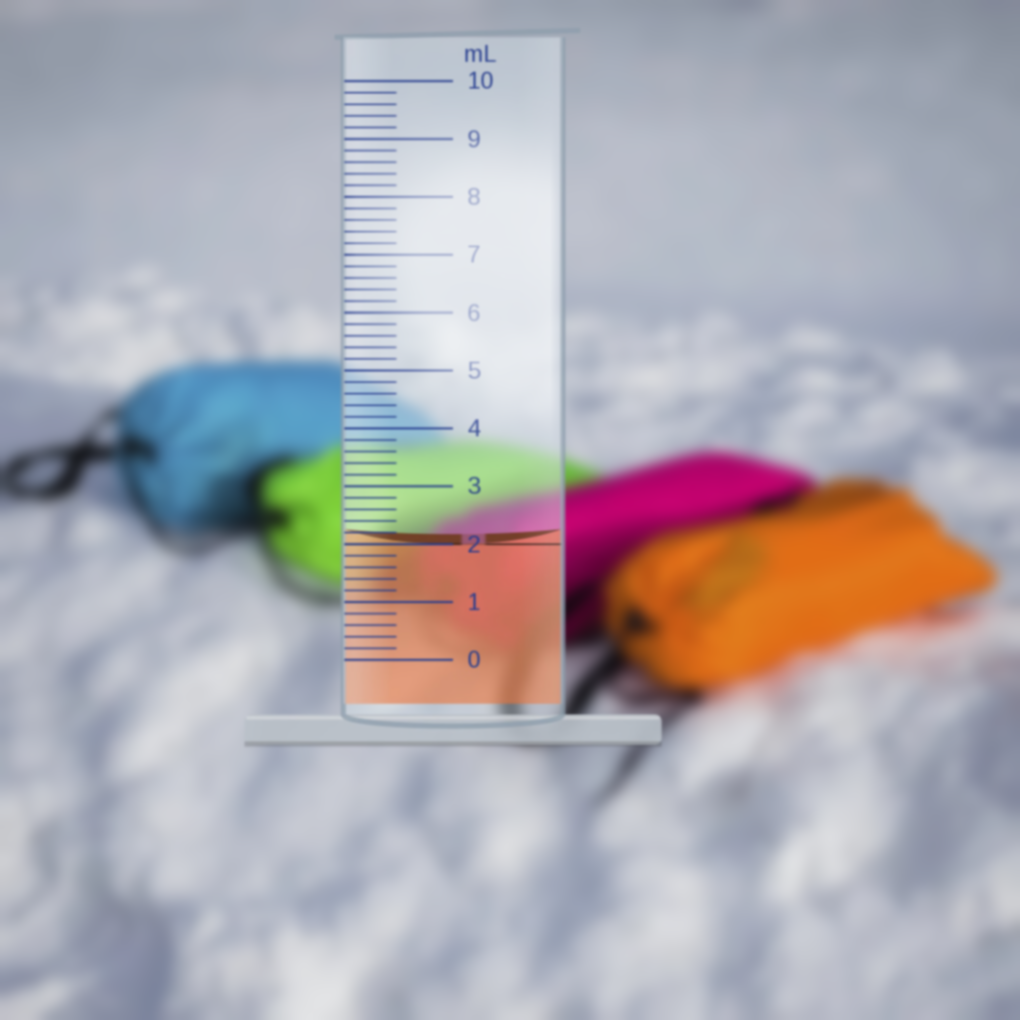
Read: {"value": 2, "unit": "mL"}
